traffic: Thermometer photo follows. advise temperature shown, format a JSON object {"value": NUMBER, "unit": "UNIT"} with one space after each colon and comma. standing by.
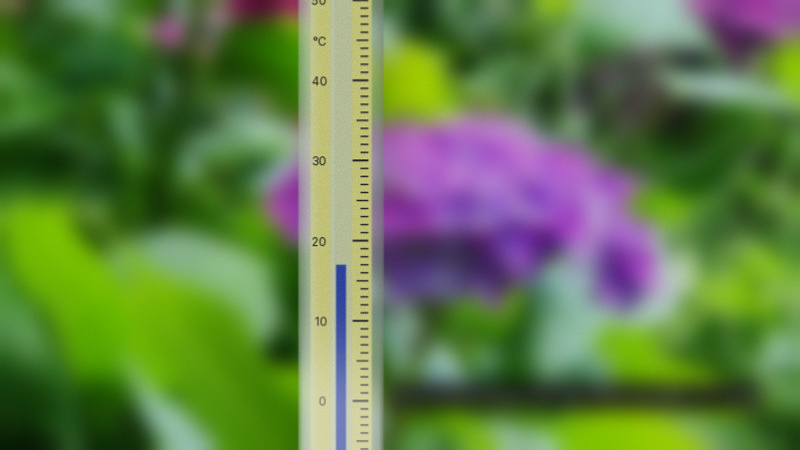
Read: {"value": 17, "unit": "°C"}
